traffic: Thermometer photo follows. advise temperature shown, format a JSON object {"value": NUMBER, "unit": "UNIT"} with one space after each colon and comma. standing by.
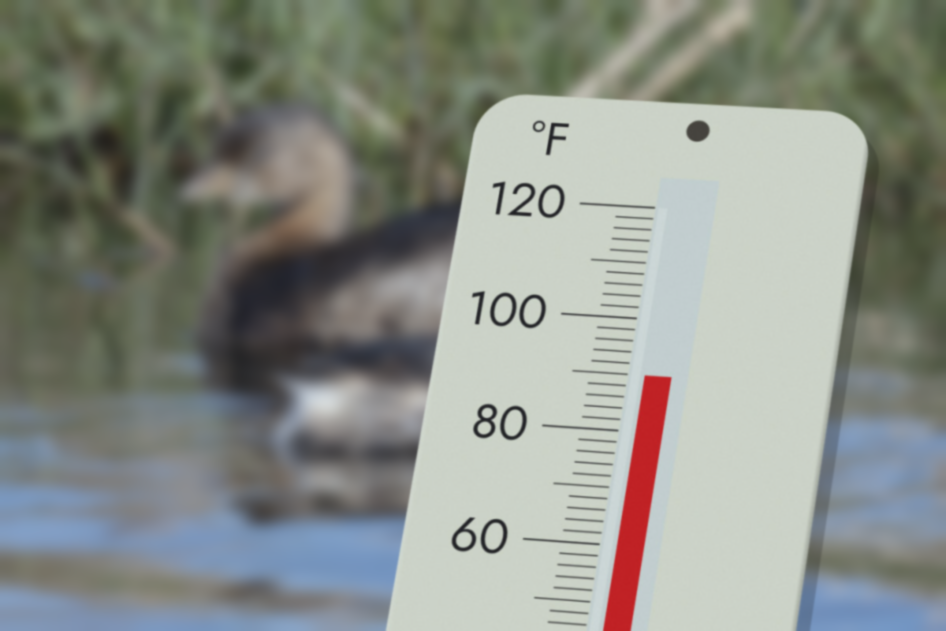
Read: {"value": 90, "unit": "°F"}
